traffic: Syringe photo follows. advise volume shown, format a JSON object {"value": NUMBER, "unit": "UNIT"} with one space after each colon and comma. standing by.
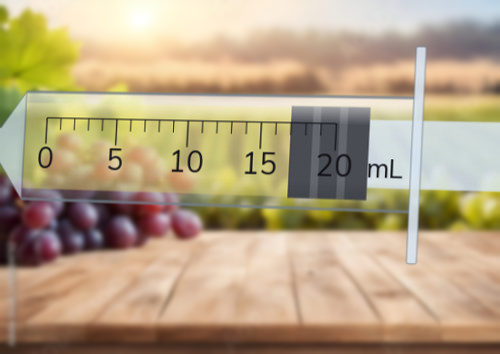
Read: {"value": 17, "unit": "mL"}
